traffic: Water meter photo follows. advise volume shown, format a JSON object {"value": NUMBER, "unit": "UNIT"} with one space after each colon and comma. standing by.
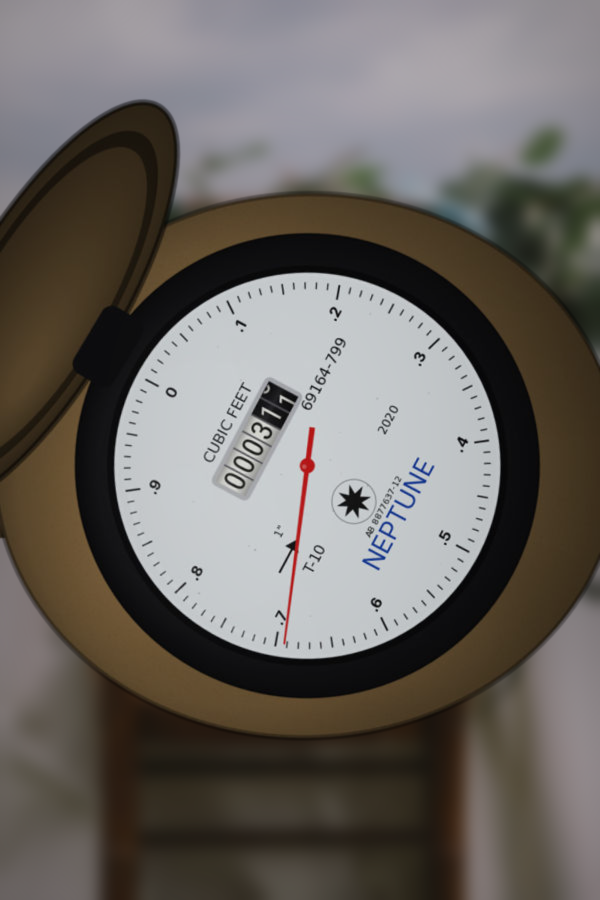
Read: {"value": 310.69, "unit": "ft³"}
